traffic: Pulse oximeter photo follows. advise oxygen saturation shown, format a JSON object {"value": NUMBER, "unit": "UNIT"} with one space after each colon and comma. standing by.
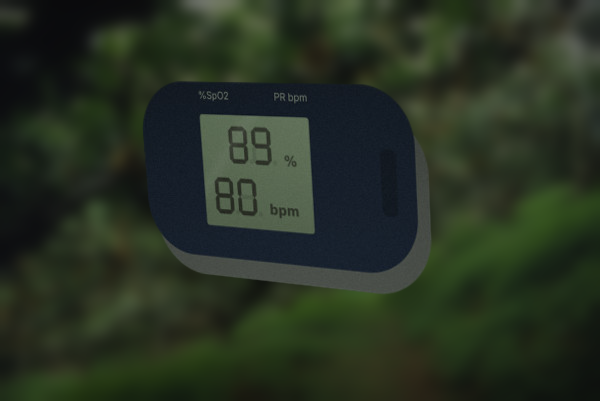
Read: {"value": 89, "unit": "%"}
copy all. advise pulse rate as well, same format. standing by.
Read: {"value": 80, "unit": "bpm"}
